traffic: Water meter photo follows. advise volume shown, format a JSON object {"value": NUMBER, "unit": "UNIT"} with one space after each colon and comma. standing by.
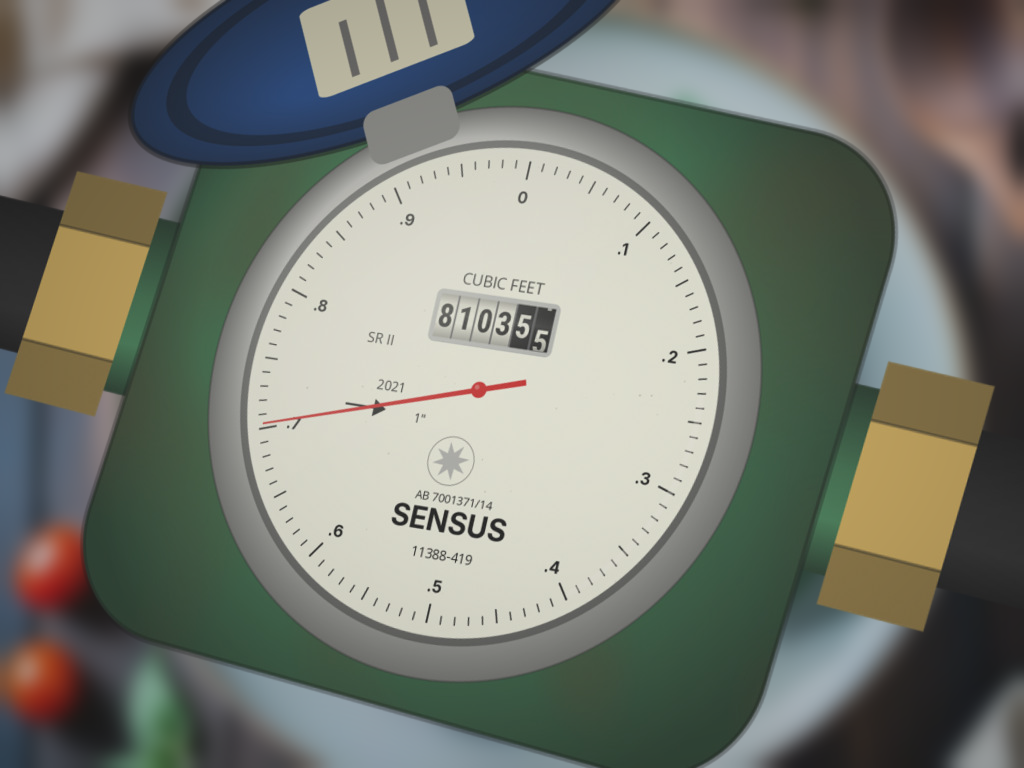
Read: {"value": 810354.70, "unit": "ft³"}
